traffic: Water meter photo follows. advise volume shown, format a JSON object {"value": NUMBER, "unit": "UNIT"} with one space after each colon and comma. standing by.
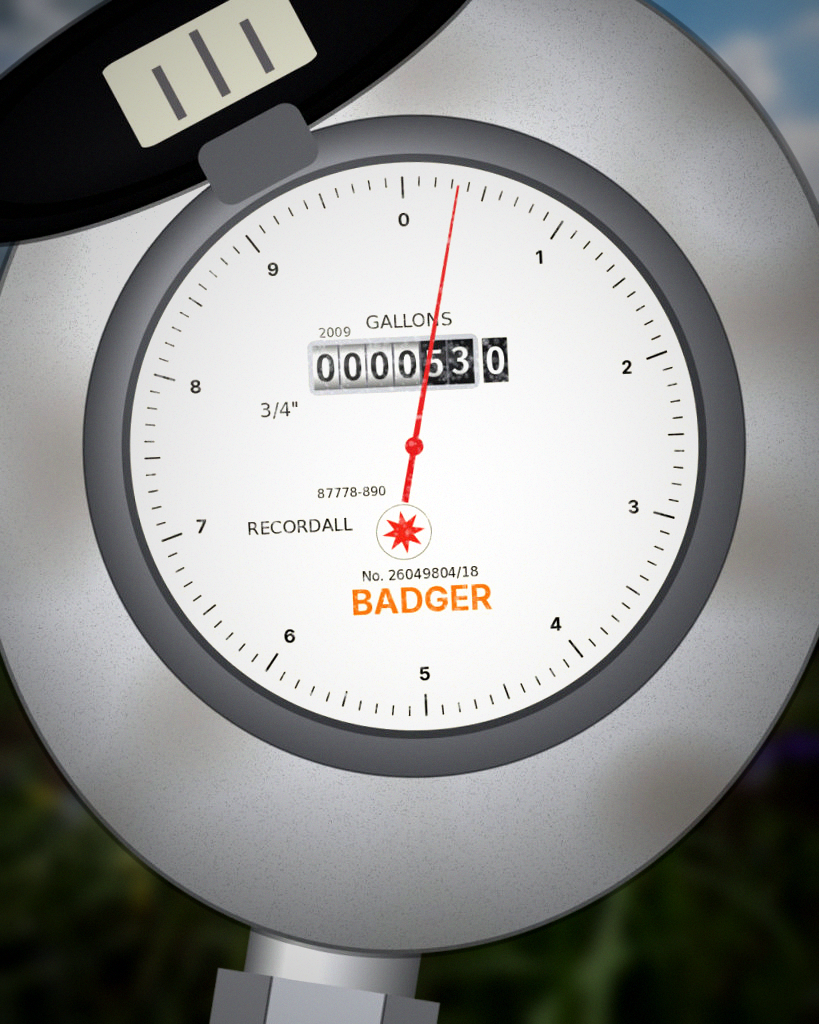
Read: {"value": 530.3, "unit": "gal"}
